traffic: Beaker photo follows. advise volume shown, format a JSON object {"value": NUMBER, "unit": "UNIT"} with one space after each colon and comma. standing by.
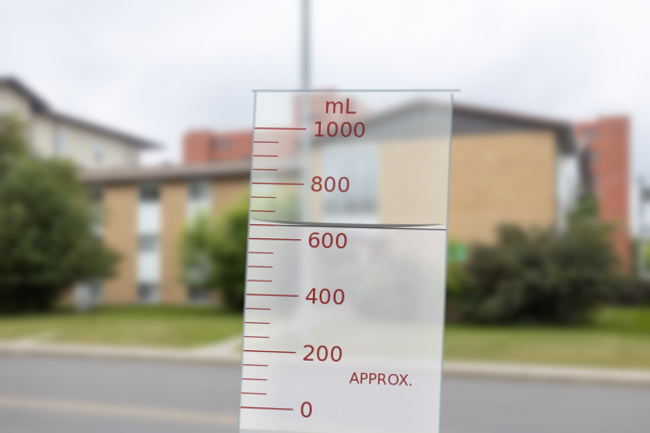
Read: {"value": 650, "unit": "mL"}
